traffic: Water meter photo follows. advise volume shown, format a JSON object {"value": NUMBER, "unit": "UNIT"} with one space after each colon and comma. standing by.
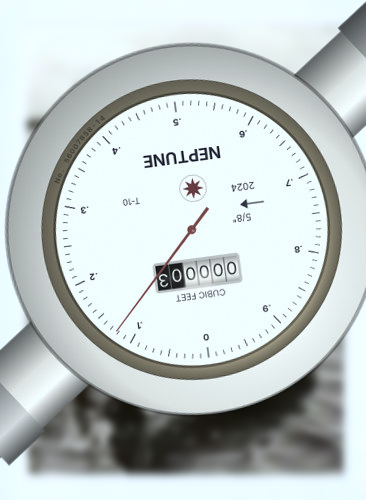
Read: {"value": 3.12, "unit": "ft³"}
